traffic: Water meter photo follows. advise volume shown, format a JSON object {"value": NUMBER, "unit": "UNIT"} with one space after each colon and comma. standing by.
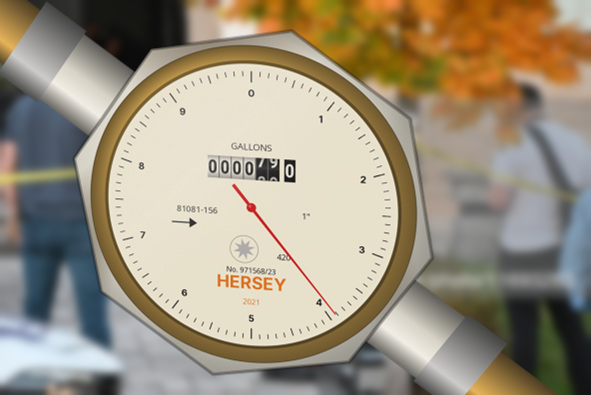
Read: {"value": 793.9, "unit": "gal"}
